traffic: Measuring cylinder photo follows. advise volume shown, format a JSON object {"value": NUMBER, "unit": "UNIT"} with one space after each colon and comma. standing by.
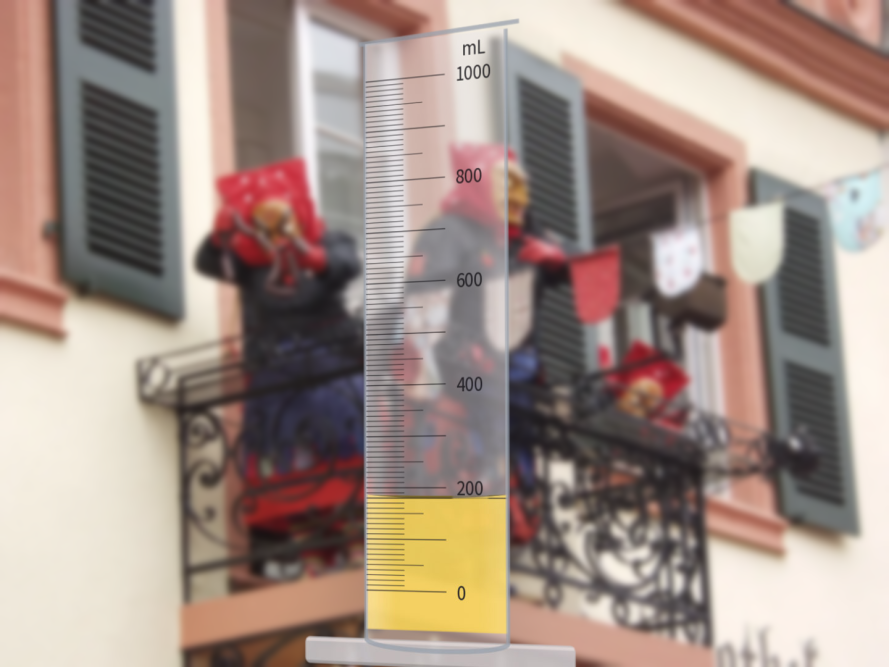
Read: {"value": 180, "unit": "mL"}
